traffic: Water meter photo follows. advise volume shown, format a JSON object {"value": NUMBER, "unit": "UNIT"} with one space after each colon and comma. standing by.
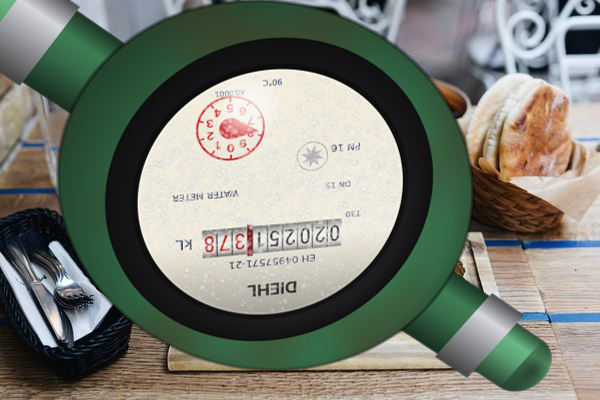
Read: {"value": 20251.3787, "unit": "kL"}
